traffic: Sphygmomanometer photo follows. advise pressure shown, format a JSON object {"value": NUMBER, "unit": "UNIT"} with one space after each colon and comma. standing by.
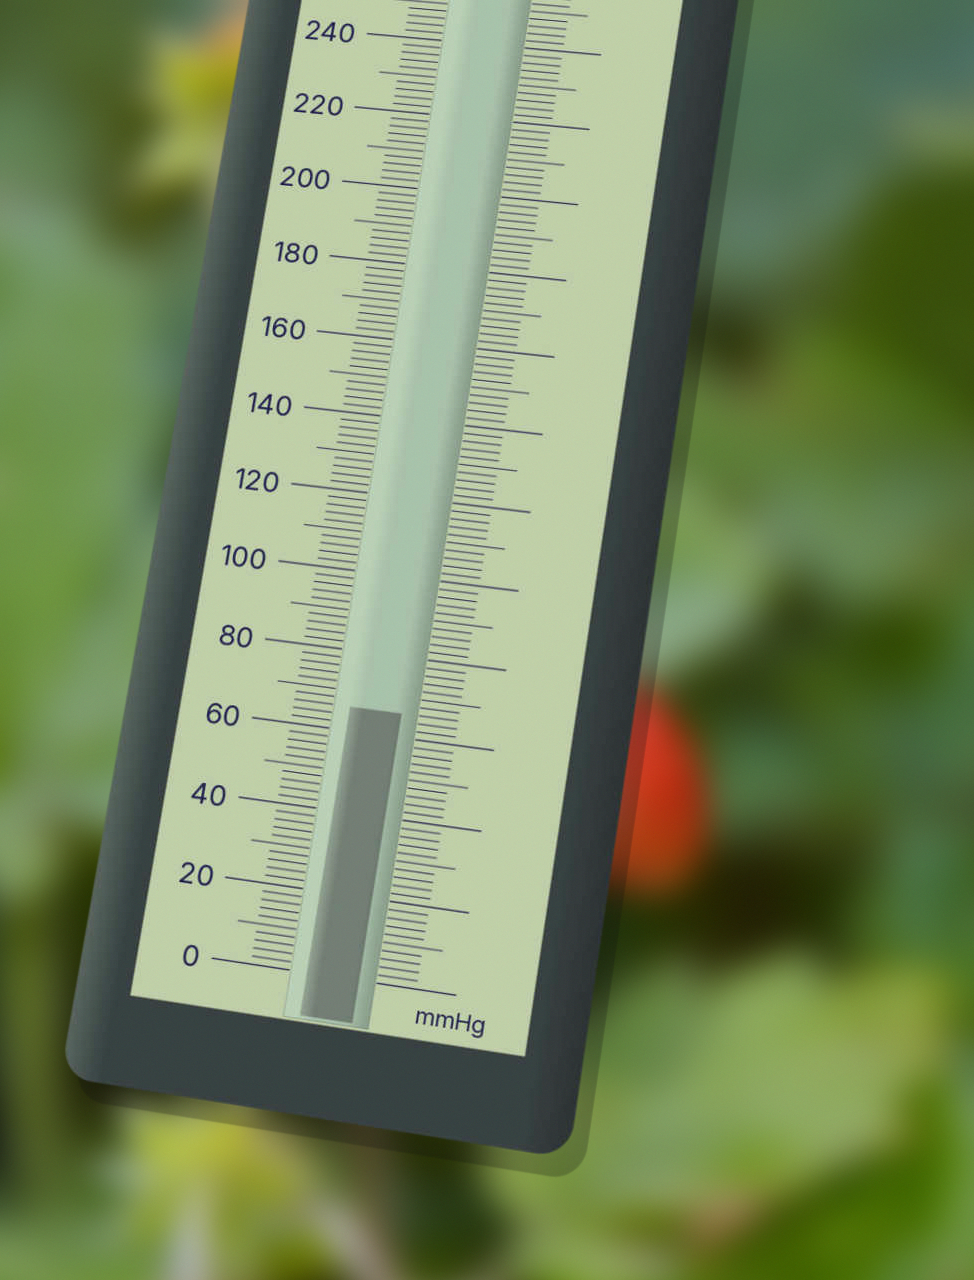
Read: {"value": 66, "unit": "mmHg"}
